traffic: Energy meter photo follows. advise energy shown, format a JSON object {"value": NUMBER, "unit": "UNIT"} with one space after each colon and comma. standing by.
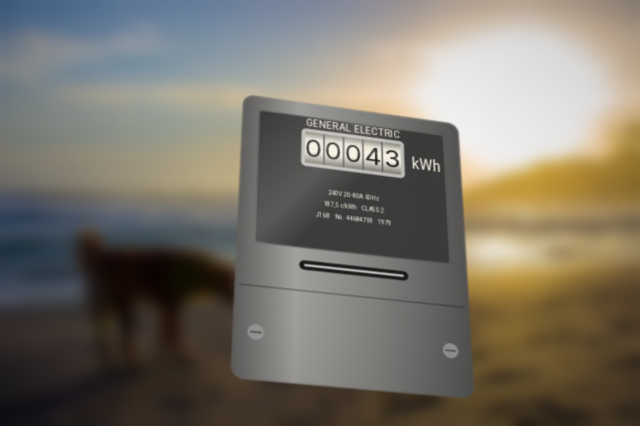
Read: {"value": 43, "unit": "kWh"}
